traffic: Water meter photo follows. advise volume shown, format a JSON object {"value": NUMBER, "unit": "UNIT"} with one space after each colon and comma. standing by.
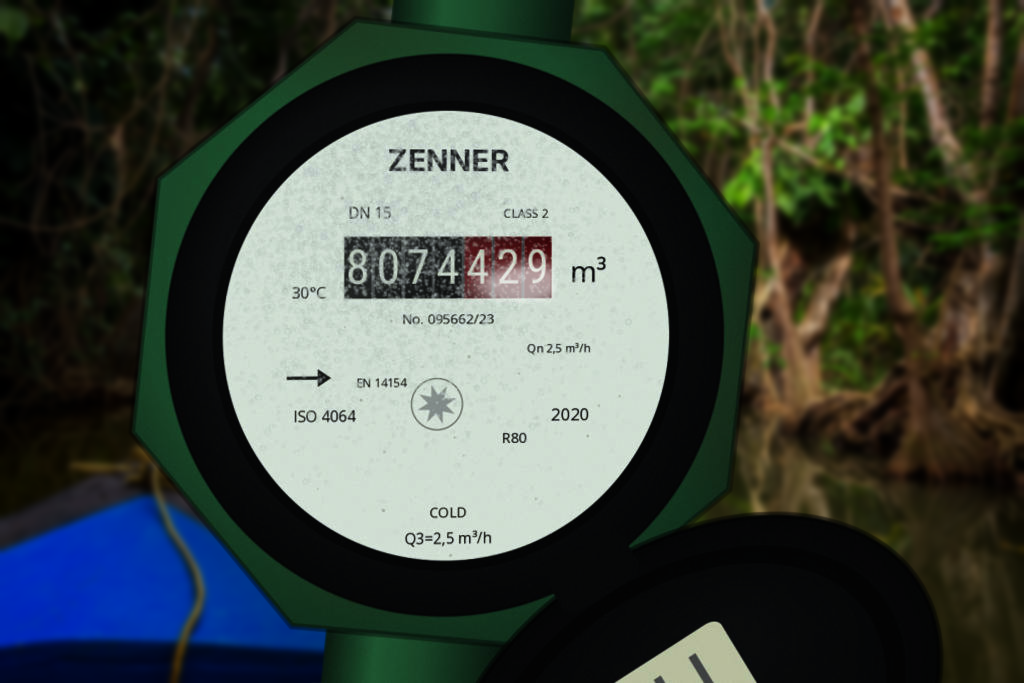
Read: {"value": 8074.429, "unit": "m³"}
